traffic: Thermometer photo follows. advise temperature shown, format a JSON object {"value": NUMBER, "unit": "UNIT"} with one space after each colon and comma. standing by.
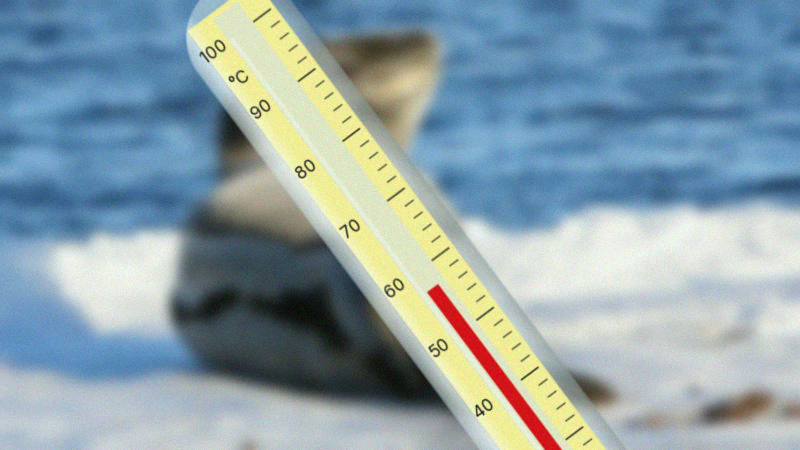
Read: {"value": 57, "unit": "°C"}
